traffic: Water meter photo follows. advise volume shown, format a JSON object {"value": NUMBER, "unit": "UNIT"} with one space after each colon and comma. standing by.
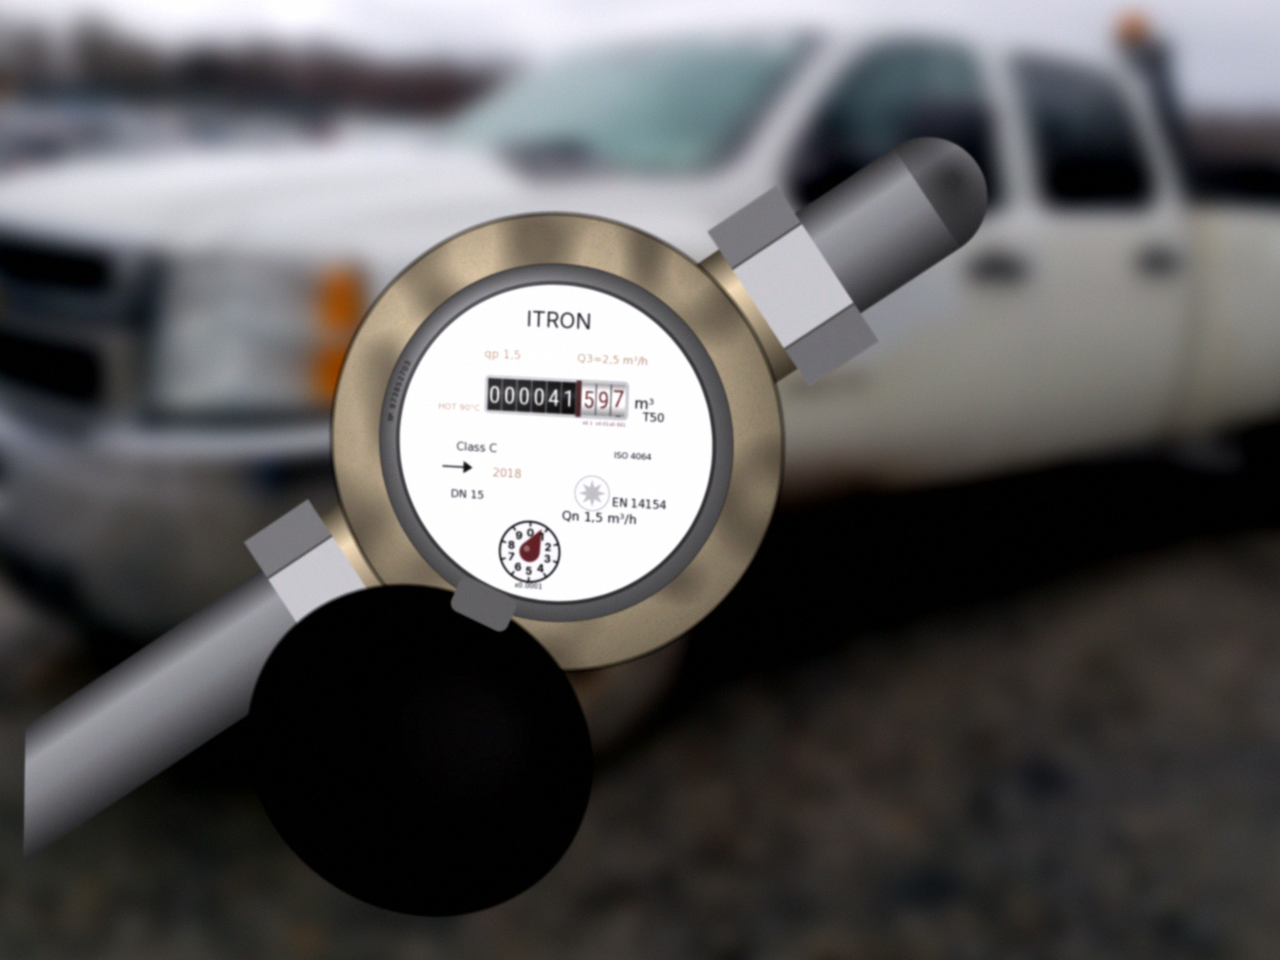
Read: {"value": 41.5970, "unit": "m³"}
